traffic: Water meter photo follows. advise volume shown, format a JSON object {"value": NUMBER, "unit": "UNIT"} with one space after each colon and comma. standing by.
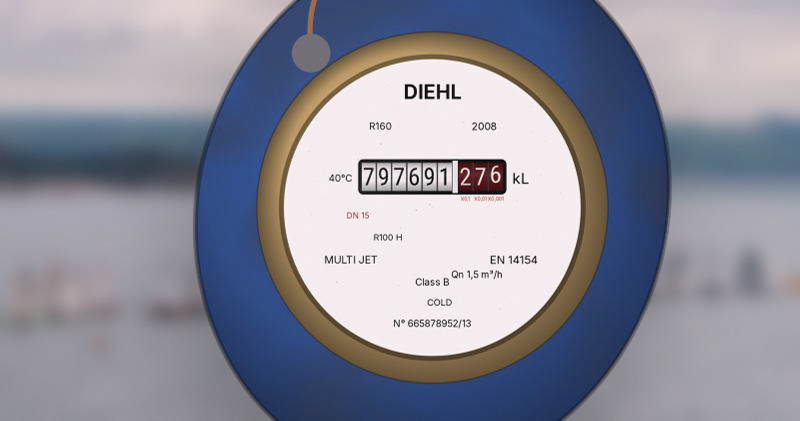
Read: {"value": 797691.276, "unit": "kL"}
